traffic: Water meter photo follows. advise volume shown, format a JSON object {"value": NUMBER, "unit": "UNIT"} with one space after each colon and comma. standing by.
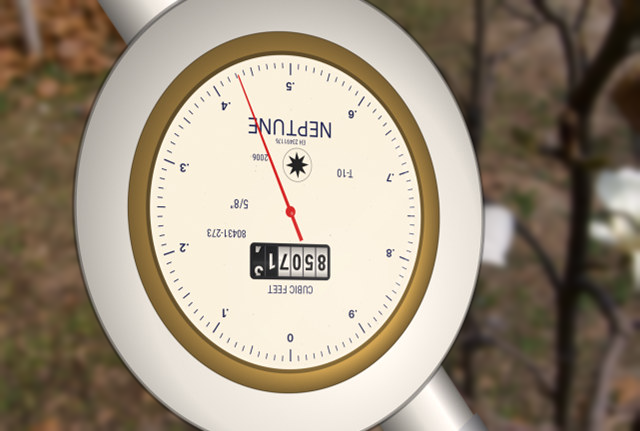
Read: {"value": 850713.43, "unit": "ft³"}
